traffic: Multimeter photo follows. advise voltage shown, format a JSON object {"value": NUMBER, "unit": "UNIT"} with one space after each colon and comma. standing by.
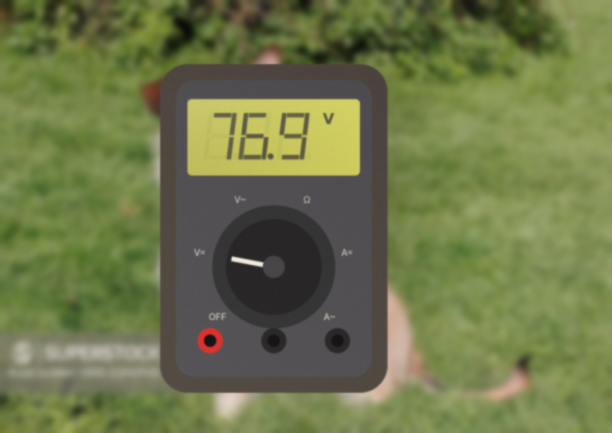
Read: {"value": 76.9, "unit": "V"}
